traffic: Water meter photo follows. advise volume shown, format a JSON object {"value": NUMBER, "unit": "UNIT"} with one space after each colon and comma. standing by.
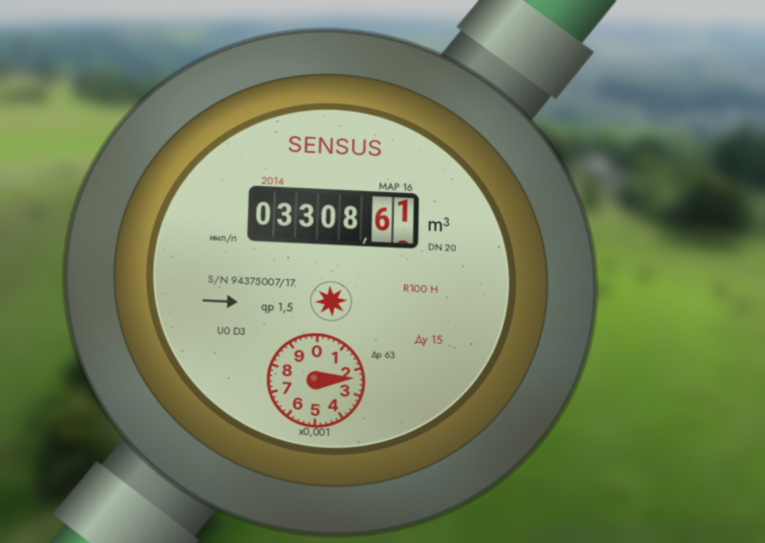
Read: {"value": 3308.612, "unit": "m³"}
